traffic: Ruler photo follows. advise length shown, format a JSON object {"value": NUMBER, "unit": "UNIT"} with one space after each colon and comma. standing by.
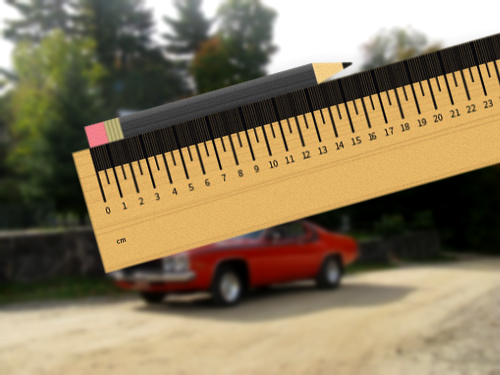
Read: {"value": 16, "unit": "cm"}
